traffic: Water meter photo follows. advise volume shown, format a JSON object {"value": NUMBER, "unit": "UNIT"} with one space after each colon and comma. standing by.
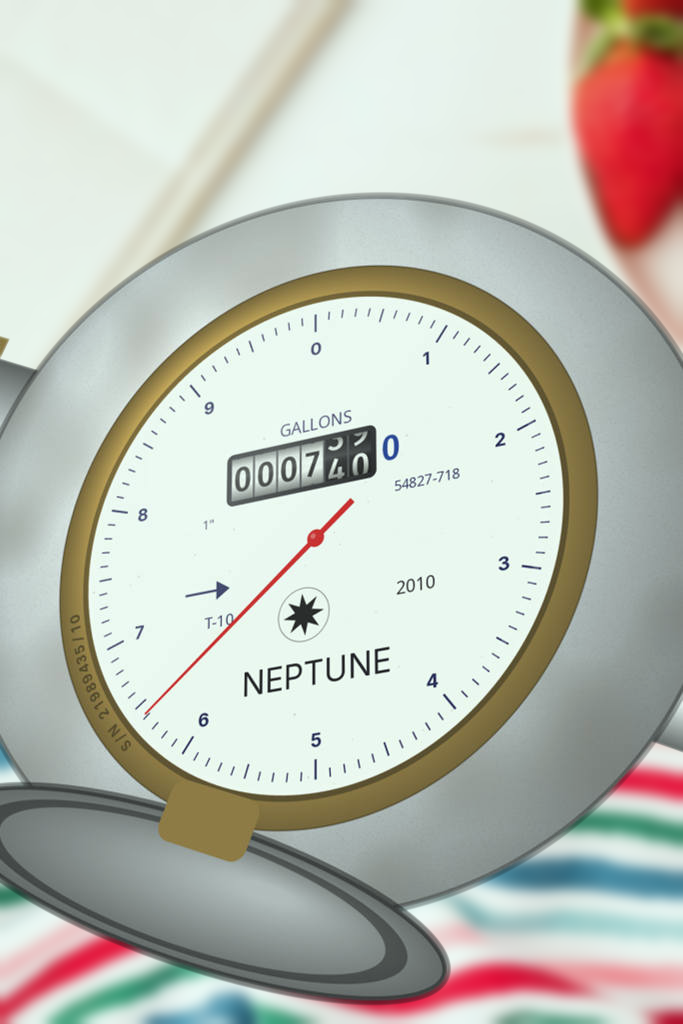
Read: {"value": 7396.4, "unit": "gal"}
